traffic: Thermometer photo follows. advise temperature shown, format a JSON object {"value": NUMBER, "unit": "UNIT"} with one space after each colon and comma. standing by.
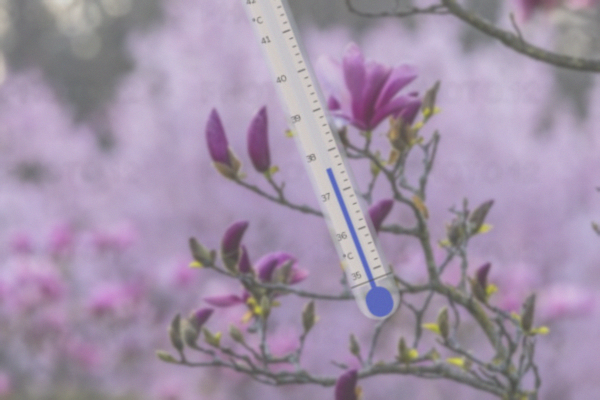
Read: {"value": 37.6, "unit": "°C"}
